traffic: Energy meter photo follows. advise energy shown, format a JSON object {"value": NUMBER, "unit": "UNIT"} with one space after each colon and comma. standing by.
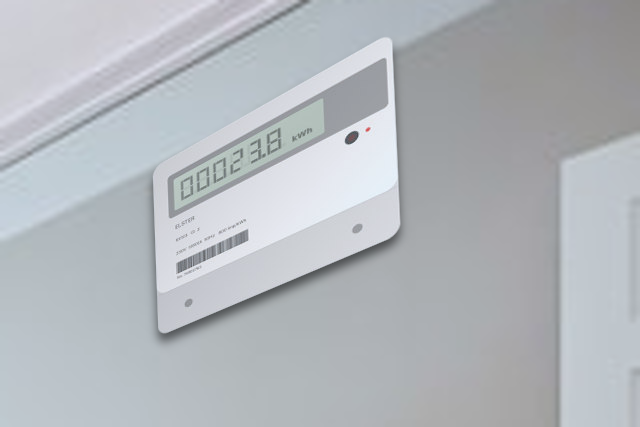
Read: {"value": 23.8, "unit": "kWh"}
